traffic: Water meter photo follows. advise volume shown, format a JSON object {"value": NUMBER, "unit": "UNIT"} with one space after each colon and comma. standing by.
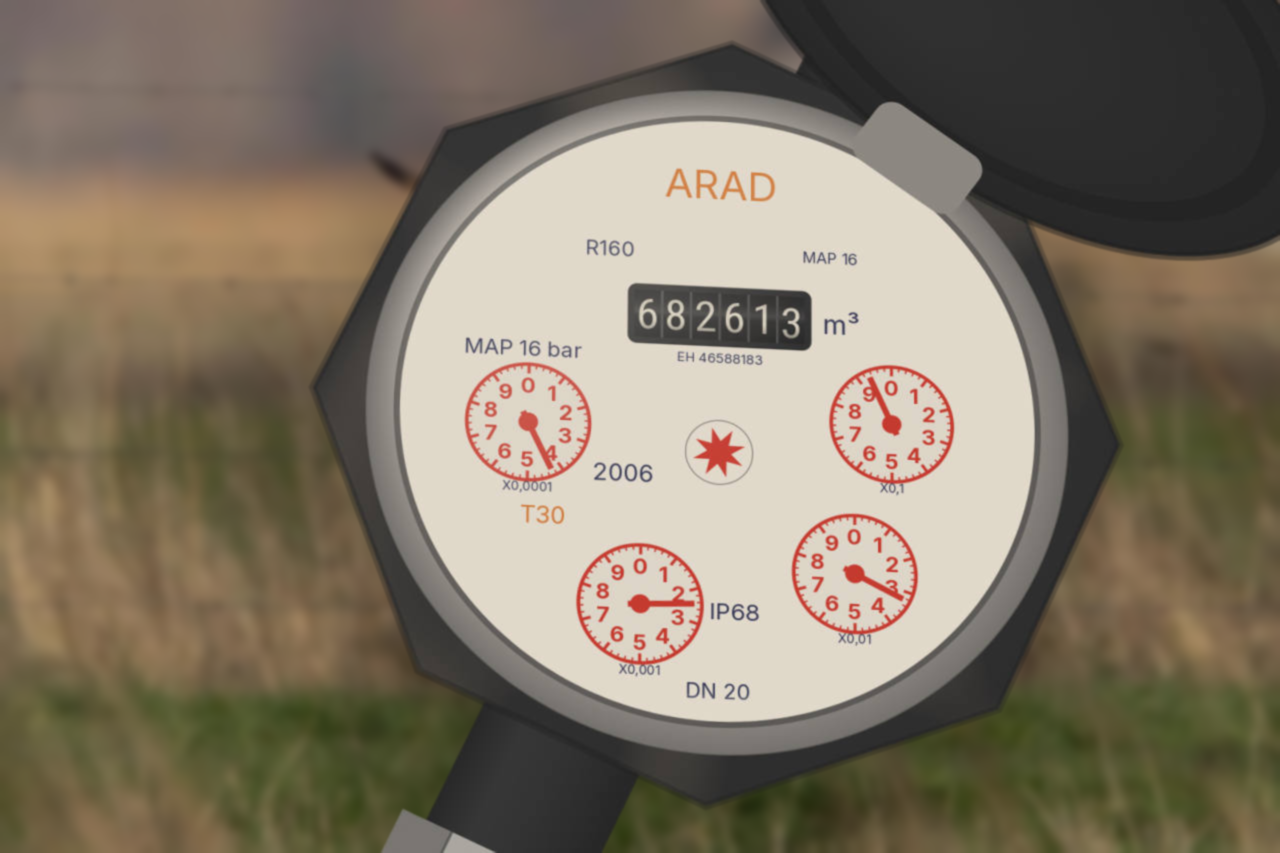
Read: {"value": 682612.9324, "unit": "m³"}
